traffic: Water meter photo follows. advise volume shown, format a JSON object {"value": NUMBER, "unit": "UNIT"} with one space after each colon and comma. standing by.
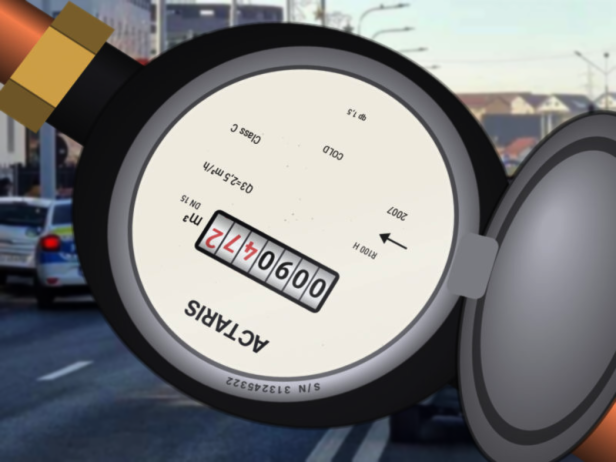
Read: {"value": 90.472, "unit": "m³"}
